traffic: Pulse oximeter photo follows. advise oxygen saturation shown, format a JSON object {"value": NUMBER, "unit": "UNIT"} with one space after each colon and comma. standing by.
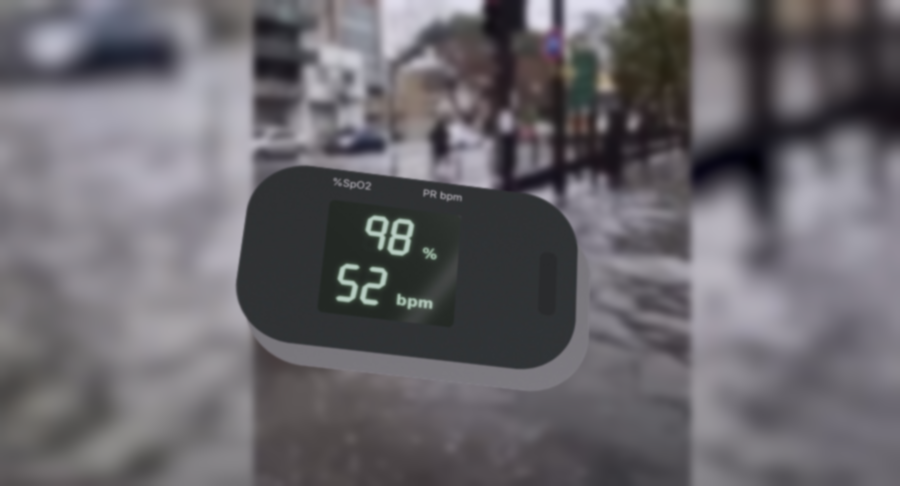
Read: {"value": 98, "unit": "%"}
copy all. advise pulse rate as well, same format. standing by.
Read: {"value": 52, "unit": "bpm"}
